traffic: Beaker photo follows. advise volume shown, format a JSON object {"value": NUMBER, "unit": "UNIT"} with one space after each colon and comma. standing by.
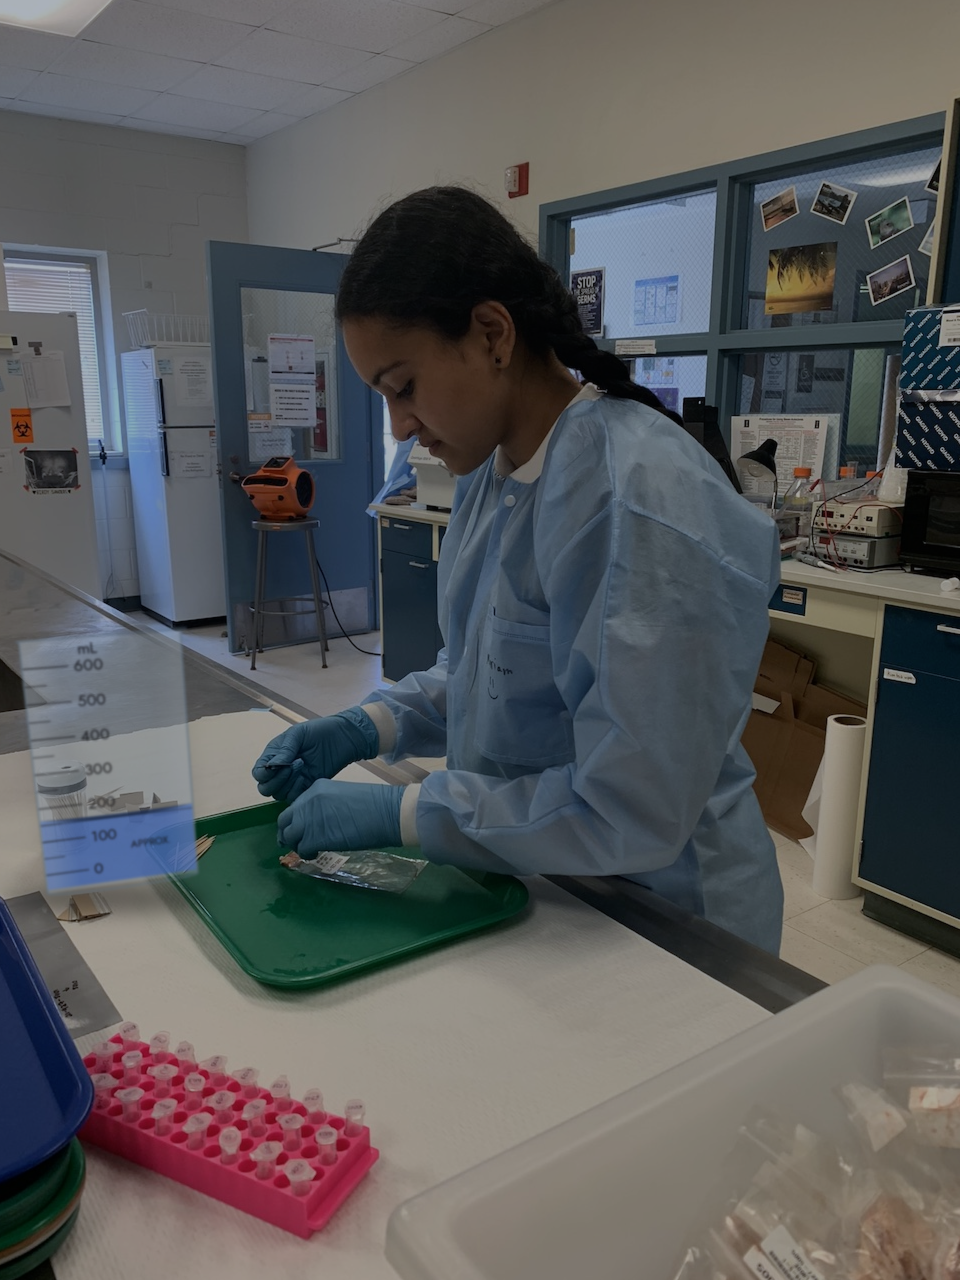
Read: {"value": 150, "unit": "mL"}
